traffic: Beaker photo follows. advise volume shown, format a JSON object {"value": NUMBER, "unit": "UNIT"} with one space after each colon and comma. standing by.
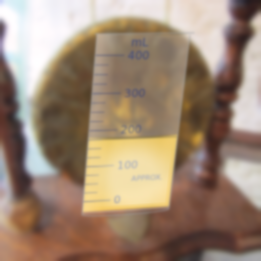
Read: {"value": 175, "unit": "mL"}
